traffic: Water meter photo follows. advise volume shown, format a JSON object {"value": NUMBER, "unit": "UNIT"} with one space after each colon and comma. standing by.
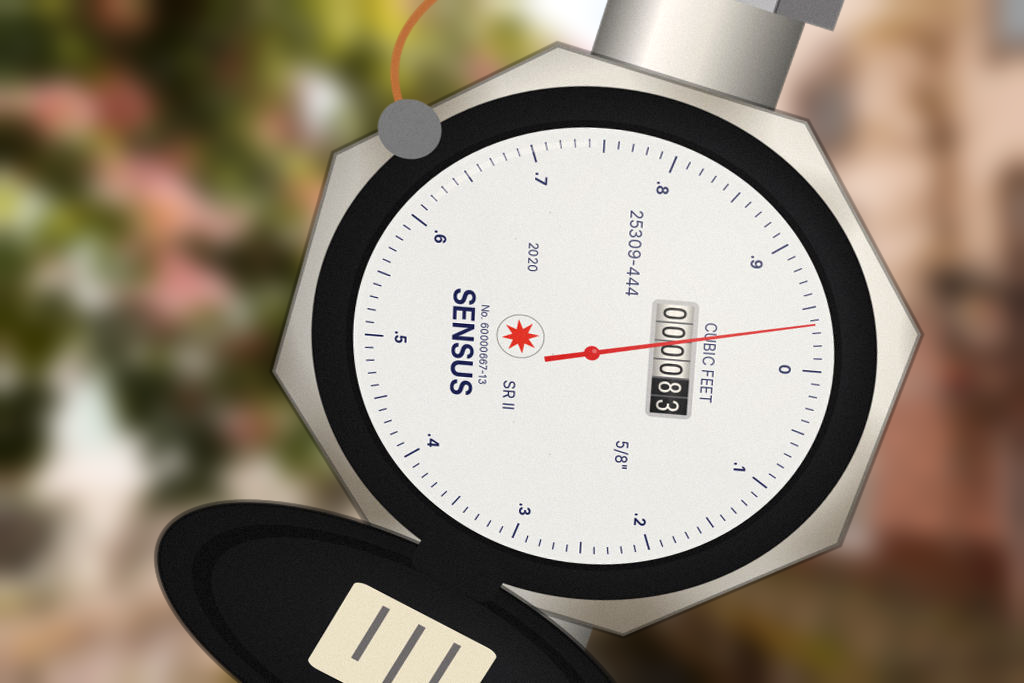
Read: {"value": 82.96, "unit": "ft³"}
